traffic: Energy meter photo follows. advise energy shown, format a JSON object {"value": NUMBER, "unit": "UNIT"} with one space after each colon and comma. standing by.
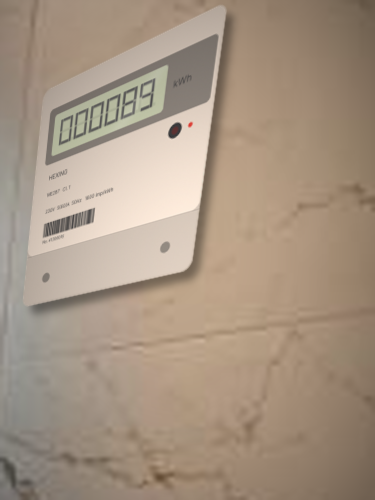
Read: {"value": 89, "unit": "kWh"}
